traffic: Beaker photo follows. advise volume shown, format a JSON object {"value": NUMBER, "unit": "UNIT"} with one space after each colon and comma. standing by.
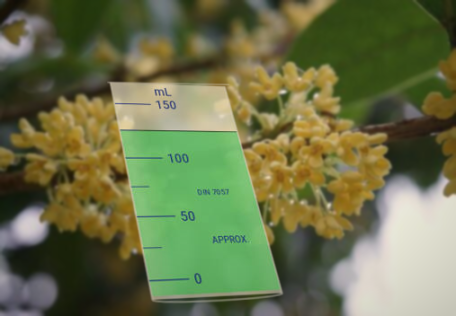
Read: {"value": 125, "unit": "mL"}
